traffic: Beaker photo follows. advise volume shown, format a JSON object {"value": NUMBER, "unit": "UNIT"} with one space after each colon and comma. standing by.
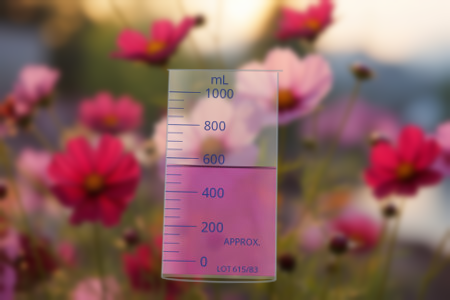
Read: {"value": 550, "unit": "mL"}
